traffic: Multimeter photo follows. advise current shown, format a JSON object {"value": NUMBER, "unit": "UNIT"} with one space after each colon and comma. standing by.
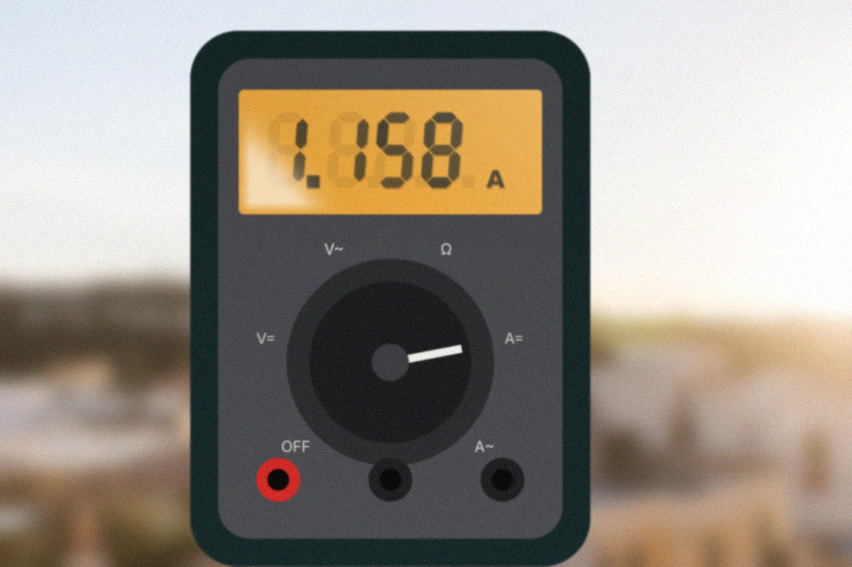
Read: {"value": 1.158, "unit": "A"}
